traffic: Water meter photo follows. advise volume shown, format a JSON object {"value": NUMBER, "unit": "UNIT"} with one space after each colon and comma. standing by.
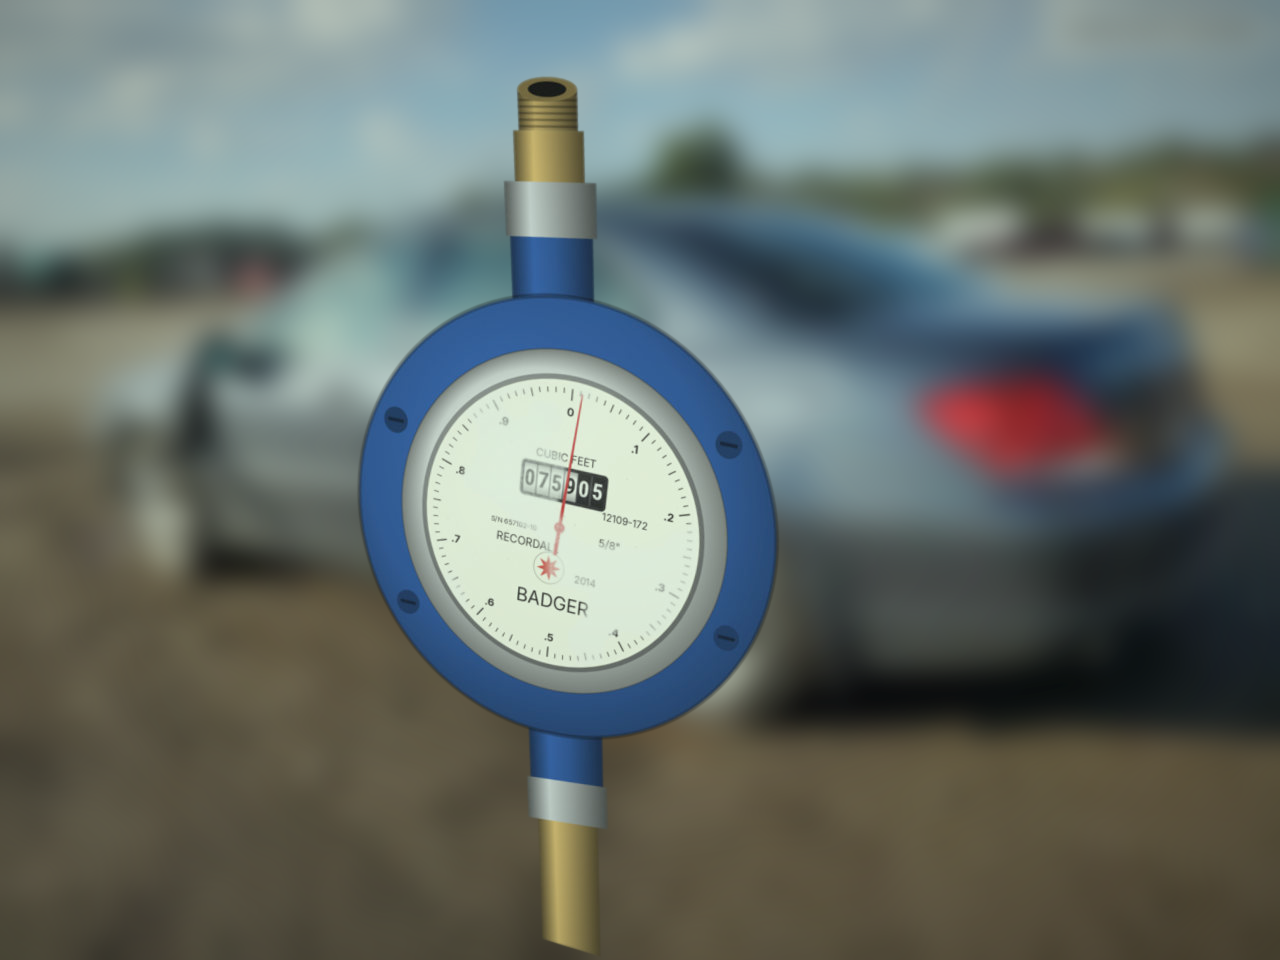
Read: {"value": 75905.01, "unit": "ft³"}
